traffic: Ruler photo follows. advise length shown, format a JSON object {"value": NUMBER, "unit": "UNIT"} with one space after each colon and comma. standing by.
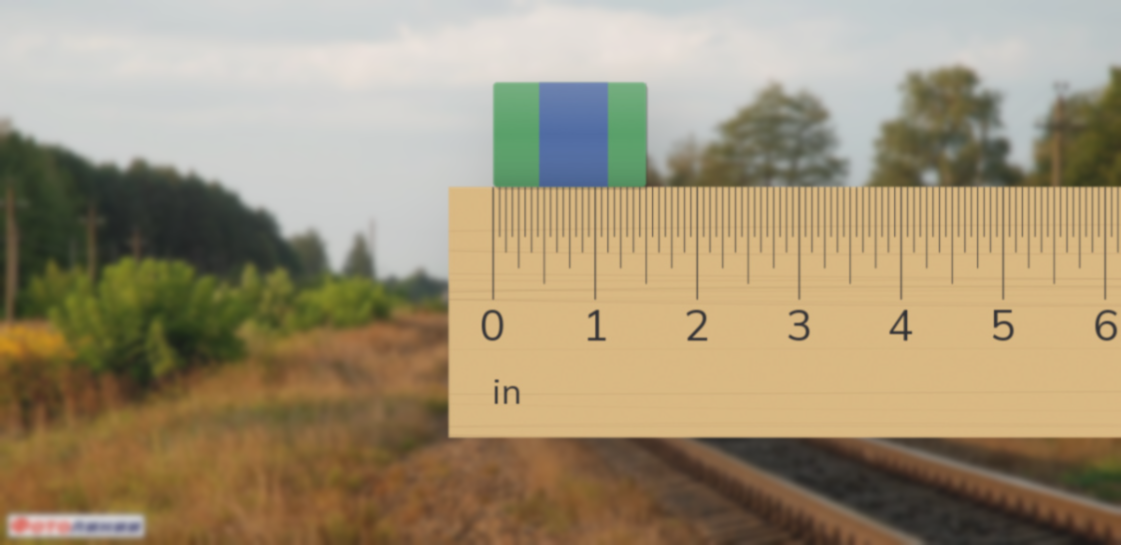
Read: {"value": 1.5, "unit": "in"}
